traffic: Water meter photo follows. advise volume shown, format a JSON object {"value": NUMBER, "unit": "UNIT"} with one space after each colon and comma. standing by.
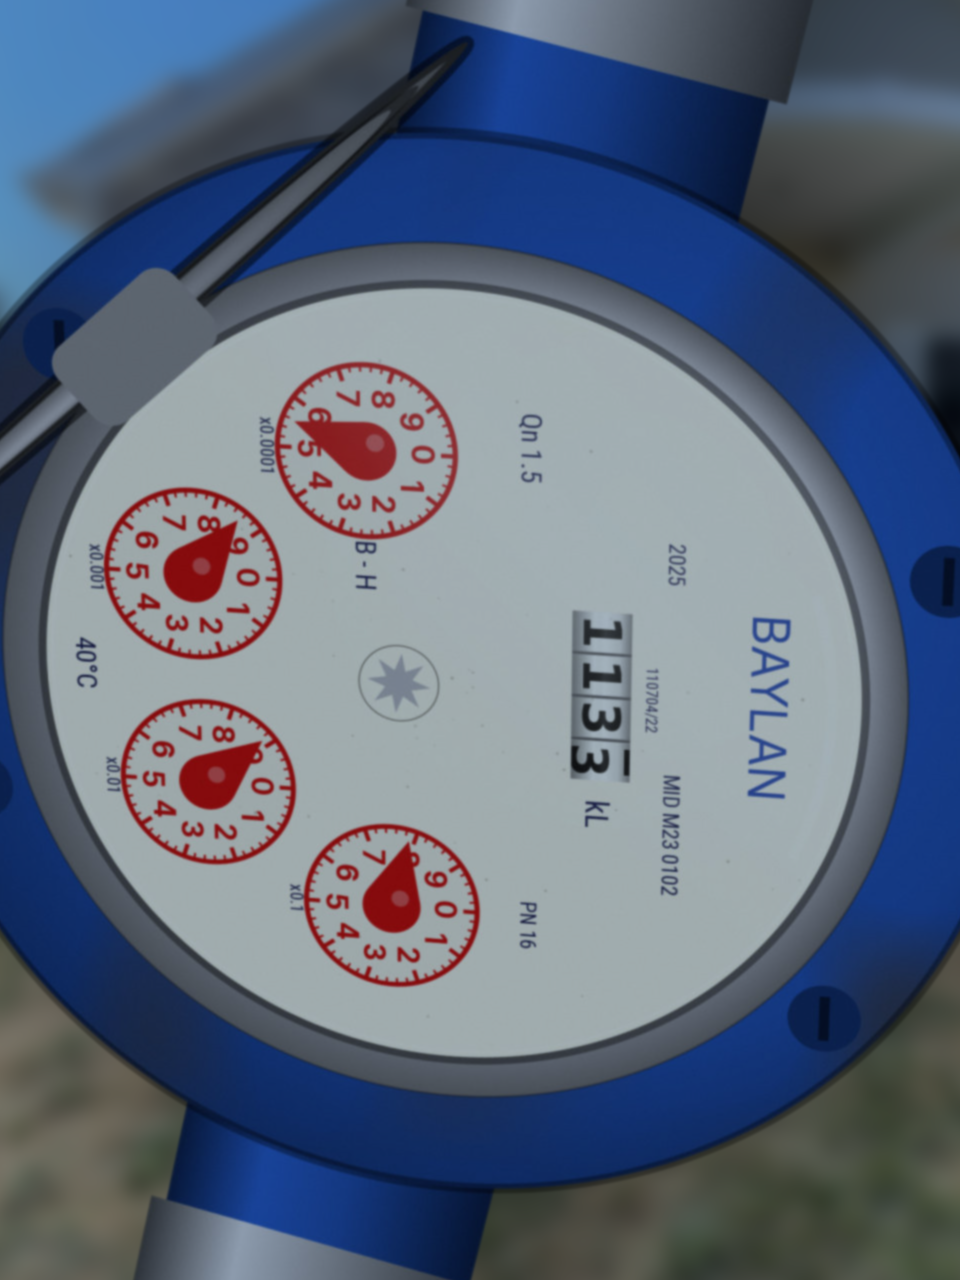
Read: {"value": 1132.7885, "unit": "kL"}
